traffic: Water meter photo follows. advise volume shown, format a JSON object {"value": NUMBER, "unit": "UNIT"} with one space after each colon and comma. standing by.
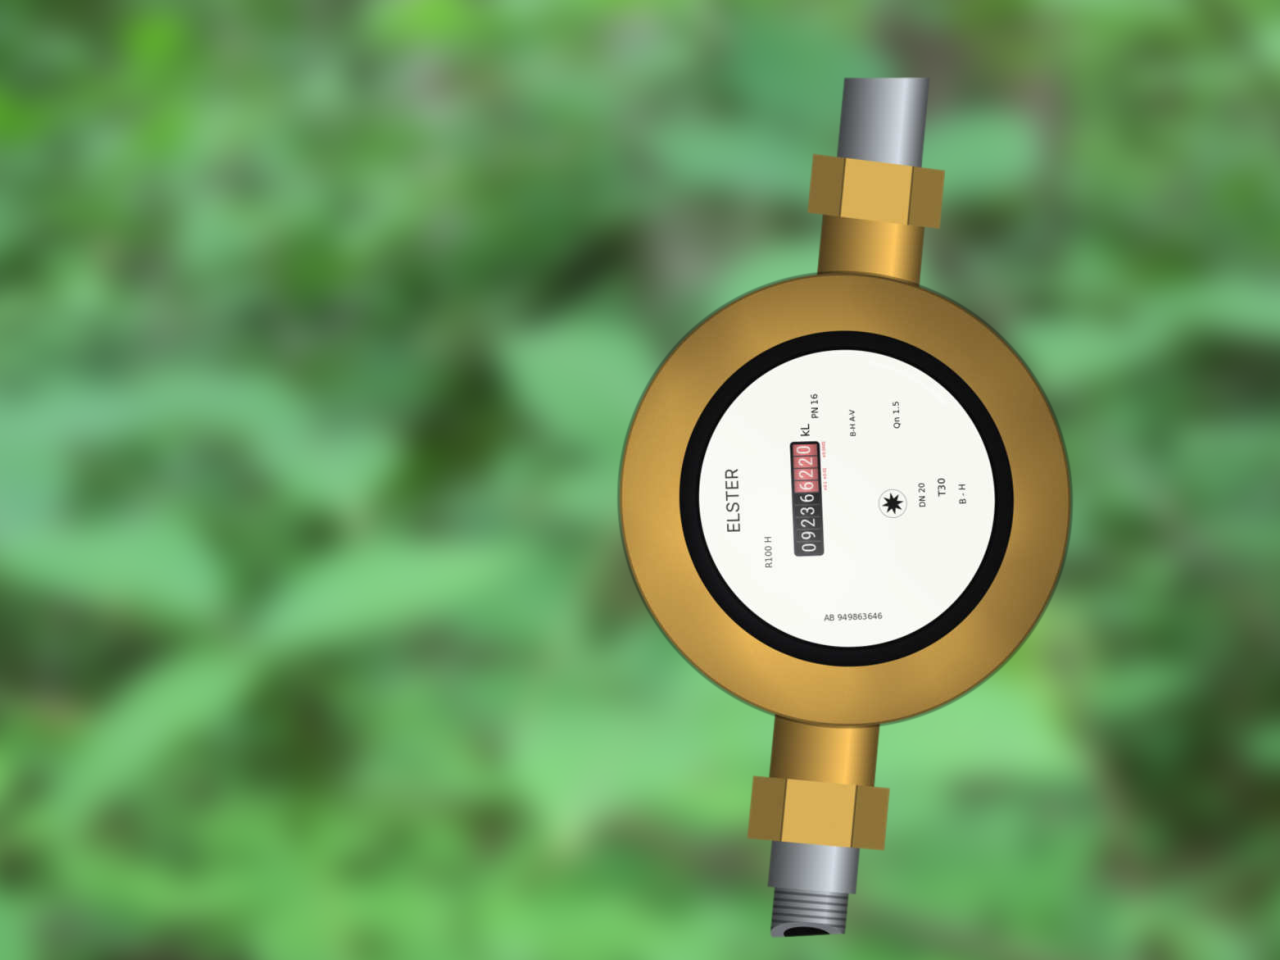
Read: {"value": 9236.6220, "unit": "kL"}
